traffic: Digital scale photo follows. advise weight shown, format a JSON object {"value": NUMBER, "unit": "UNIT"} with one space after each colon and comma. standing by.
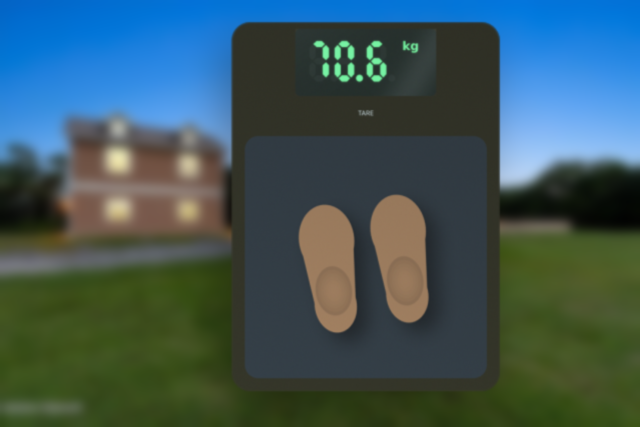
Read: {"value": 70.6, "unit": "kg"}
